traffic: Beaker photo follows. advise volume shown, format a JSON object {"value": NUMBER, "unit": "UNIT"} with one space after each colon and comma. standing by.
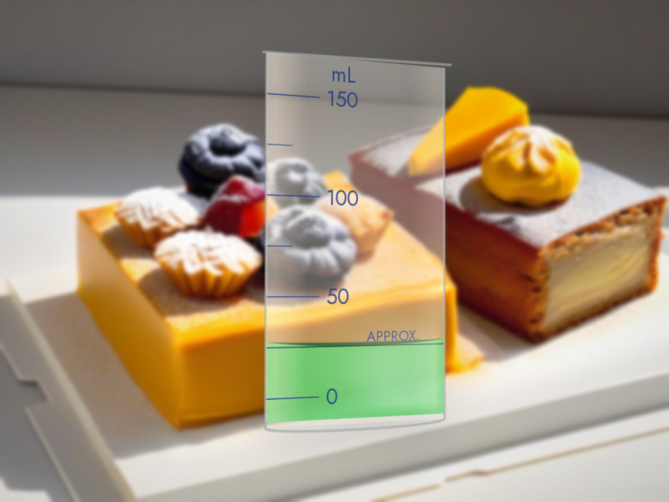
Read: {"value": 25, "unit": "mL"}
